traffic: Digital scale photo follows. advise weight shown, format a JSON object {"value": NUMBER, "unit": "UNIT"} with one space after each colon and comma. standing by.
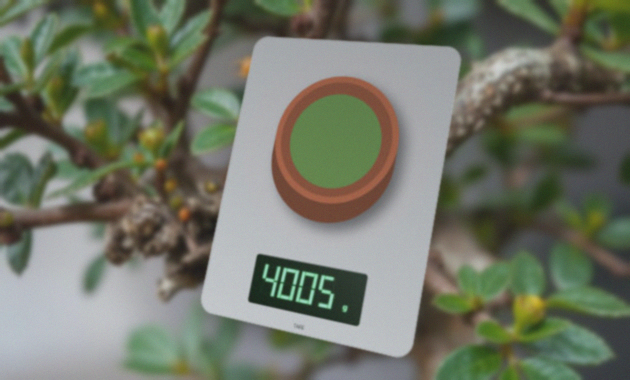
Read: {"value": 4005, "unit": "g"}
